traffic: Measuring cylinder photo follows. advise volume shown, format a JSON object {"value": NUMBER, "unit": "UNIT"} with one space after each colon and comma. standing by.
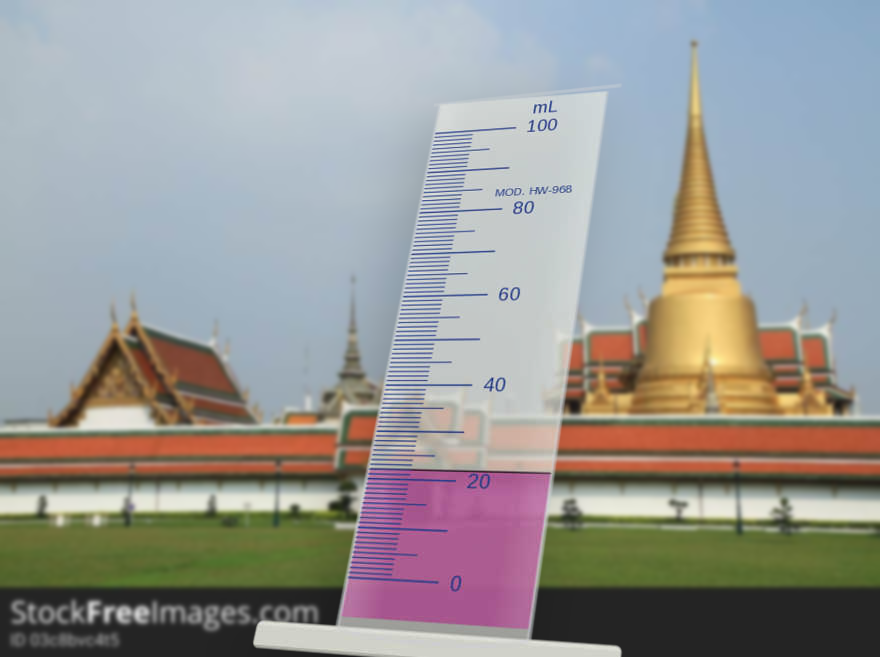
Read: {"value": 22, "unit": "mL"}
